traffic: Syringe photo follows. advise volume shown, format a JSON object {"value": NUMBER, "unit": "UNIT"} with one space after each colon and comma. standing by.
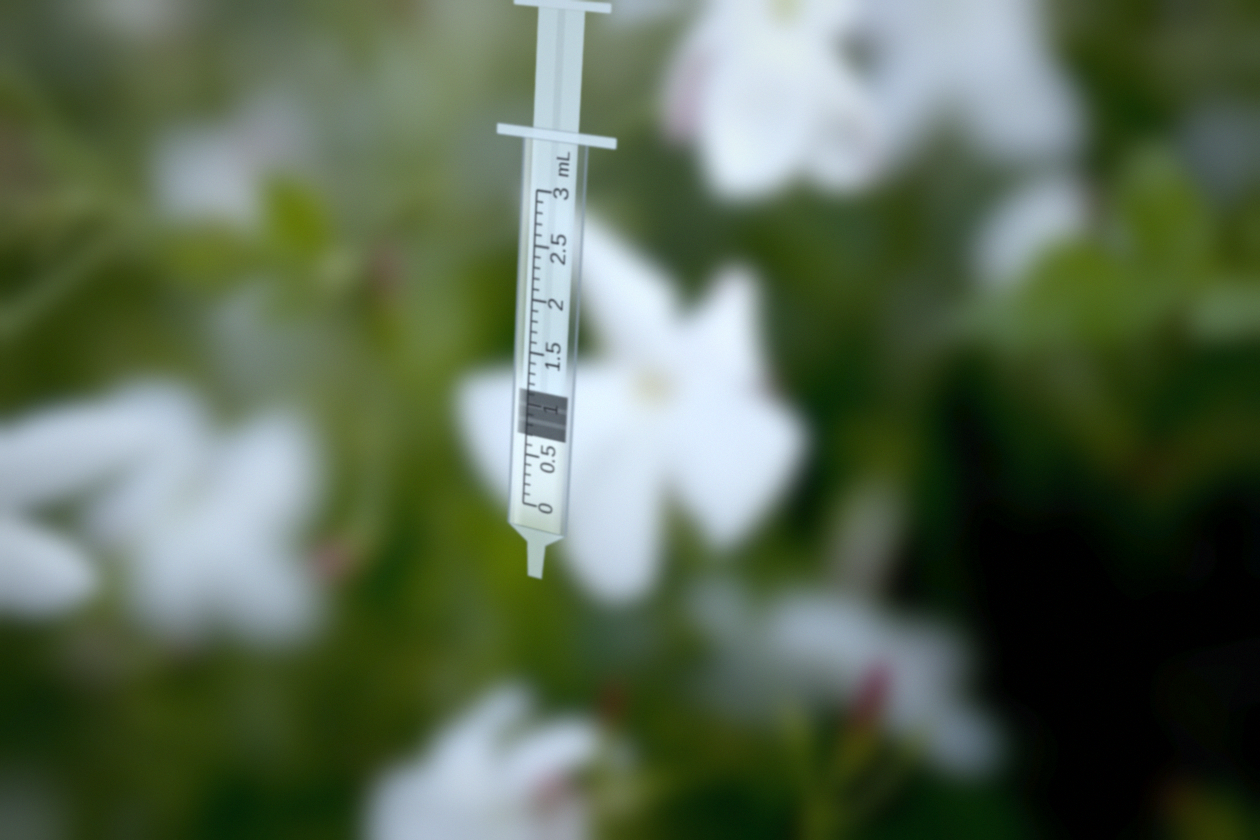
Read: {"value": 0.7, "unit": "mL"}
